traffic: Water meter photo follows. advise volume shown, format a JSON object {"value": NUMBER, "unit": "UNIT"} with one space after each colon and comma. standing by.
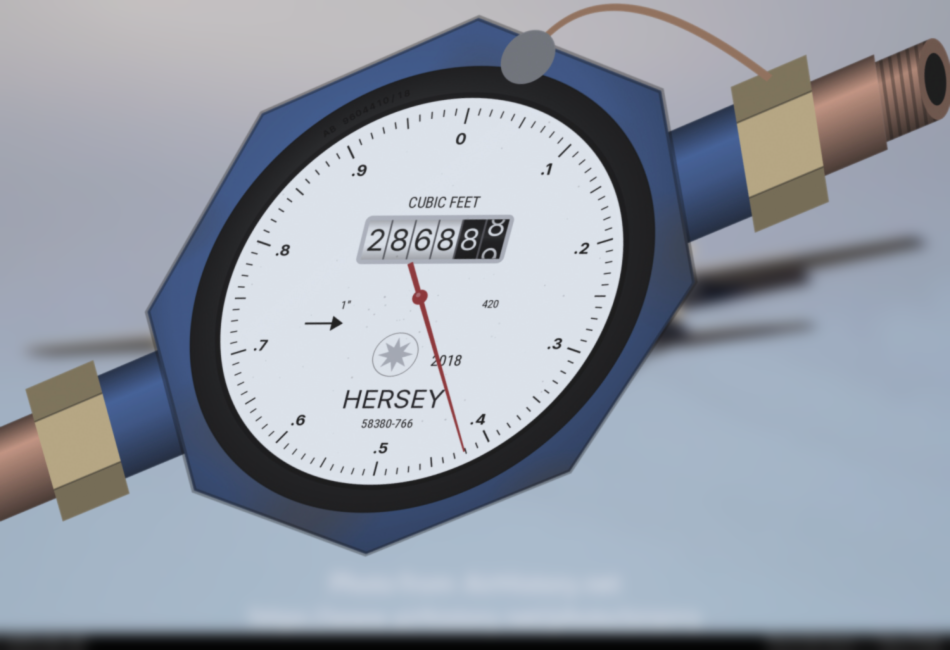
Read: {"value": 286888.42, "unit": "ft³"}
